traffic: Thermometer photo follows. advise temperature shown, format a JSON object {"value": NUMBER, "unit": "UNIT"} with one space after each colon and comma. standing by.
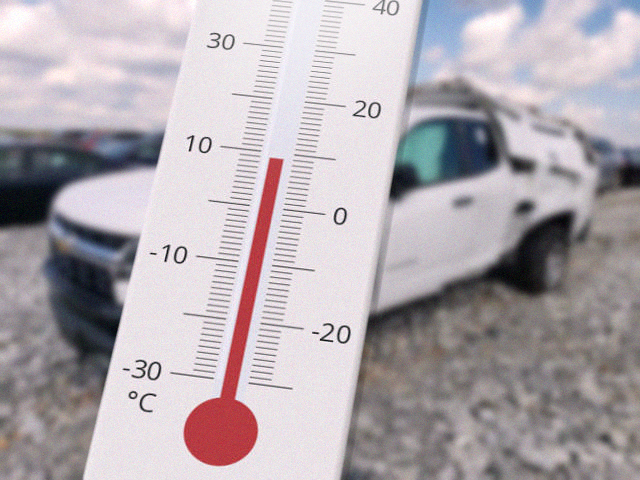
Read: {"value": 9, "unit": "°C"}
